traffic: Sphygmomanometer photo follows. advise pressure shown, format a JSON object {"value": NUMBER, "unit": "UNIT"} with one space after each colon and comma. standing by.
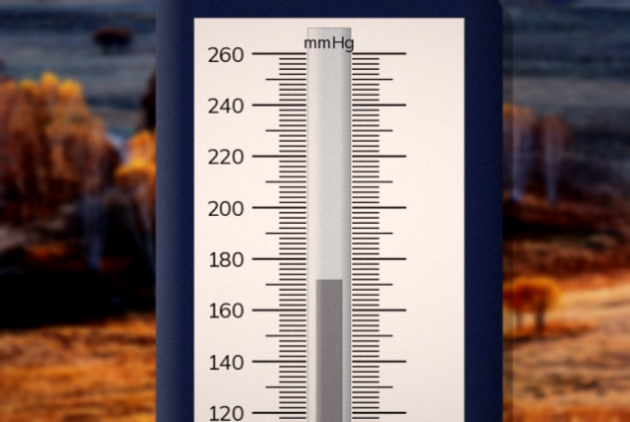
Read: {"value": 172, "unit": "mmHg"}
